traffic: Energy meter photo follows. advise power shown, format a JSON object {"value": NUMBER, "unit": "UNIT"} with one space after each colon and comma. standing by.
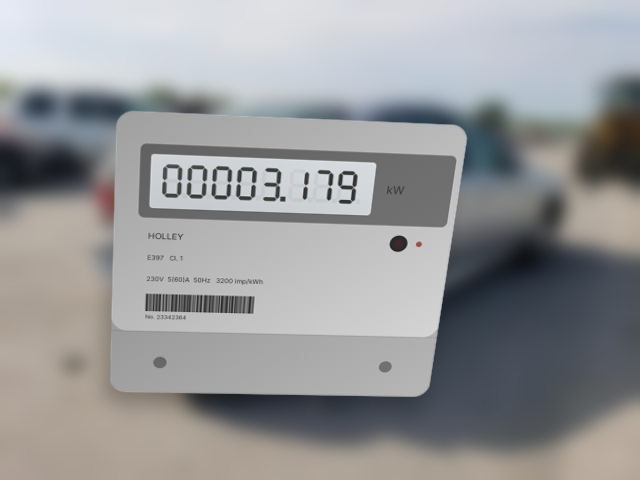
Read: {"value": 3.179, "unit": "kW"}
